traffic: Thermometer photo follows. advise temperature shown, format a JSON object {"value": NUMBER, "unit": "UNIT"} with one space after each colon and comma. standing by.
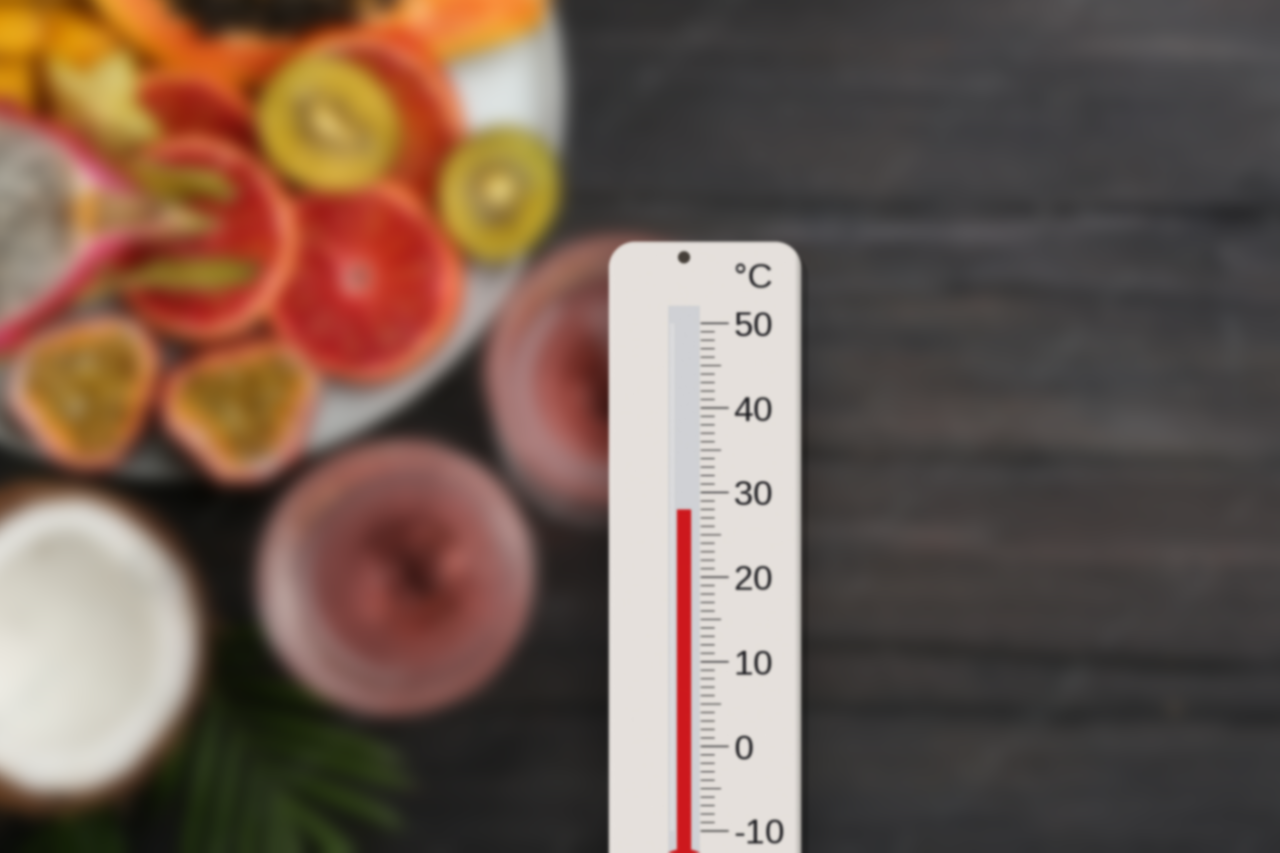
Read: {"value": 28, "unit": "°C"}
